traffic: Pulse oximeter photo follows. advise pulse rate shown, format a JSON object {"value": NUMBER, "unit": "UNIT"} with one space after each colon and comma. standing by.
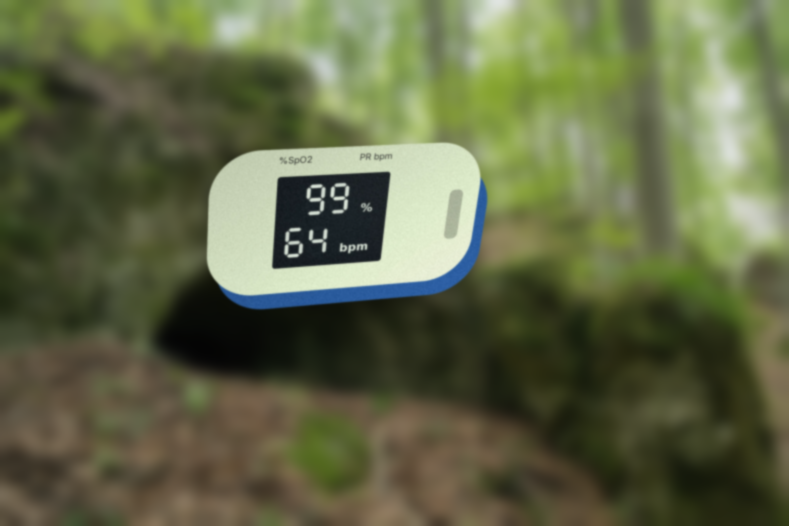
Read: {"value": 64, "unit": "bpm"}
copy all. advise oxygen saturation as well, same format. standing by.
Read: {"value": 99, "unit": "%"}
